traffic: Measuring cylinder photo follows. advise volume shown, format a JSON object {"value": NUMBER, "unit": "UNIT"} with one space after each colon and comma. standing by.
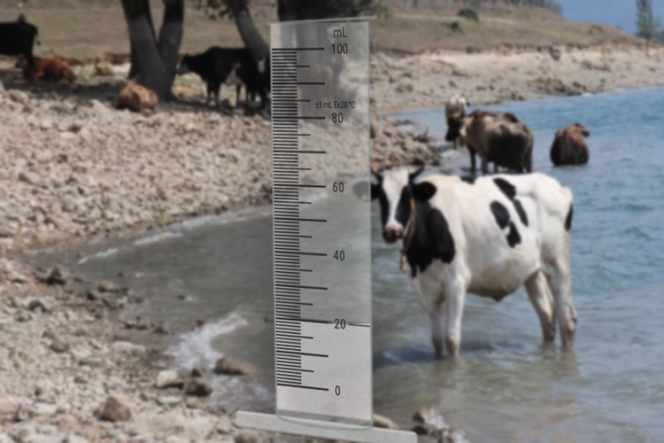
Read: {"value": 20, "unit": "mL"}
